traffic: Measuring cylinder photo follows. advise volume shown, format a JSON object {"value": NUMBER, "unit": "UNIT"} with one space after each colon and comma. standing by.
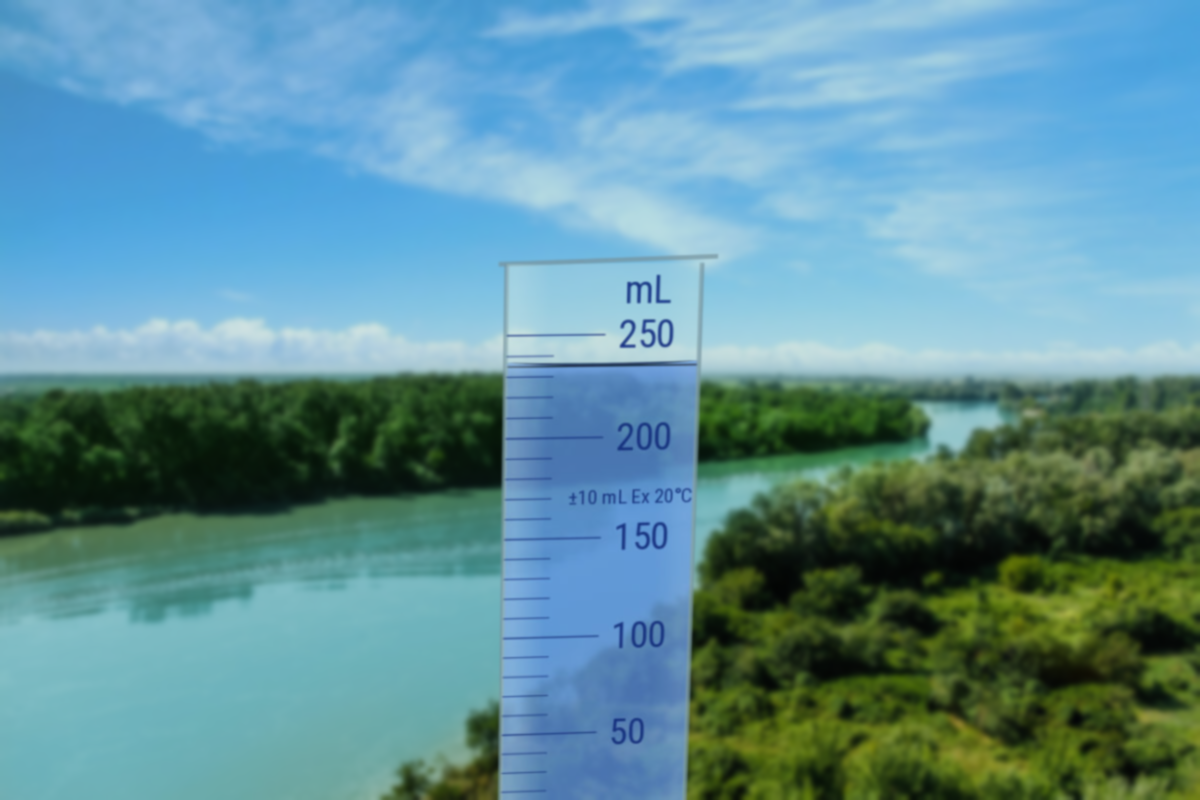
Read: {"value": 235, "unit": "mL"}
